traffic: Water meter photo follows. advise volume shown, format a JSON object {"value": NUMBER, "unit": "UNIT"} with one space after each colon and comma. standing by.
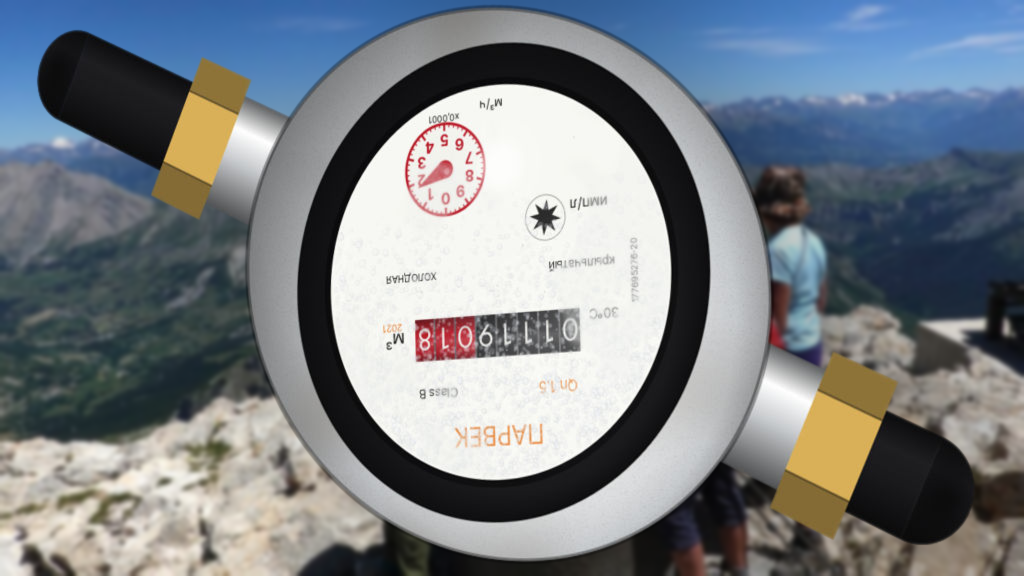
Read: {"value": 1119.0181, "unit": "m³"}
